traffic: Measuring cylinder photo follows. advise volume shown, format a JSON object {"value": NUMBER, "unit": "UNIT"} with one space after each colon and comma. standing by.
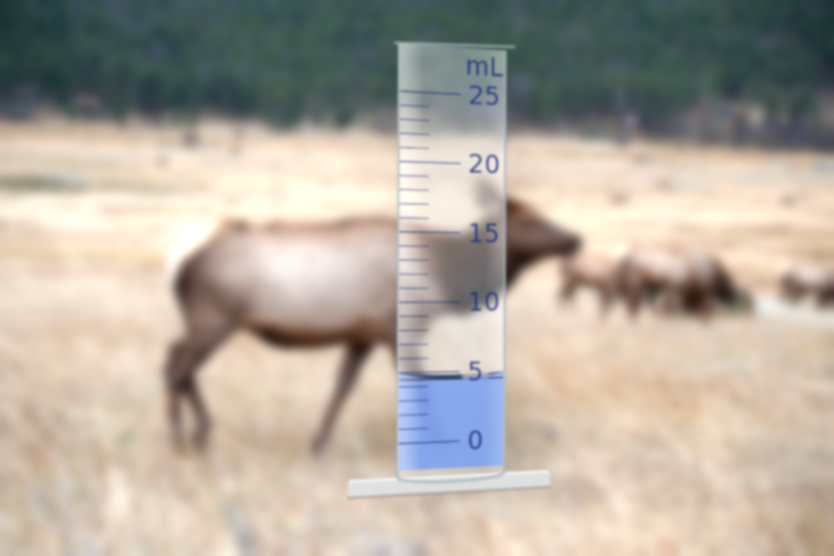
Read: {"value": 4.5, "unit": "mL"}
